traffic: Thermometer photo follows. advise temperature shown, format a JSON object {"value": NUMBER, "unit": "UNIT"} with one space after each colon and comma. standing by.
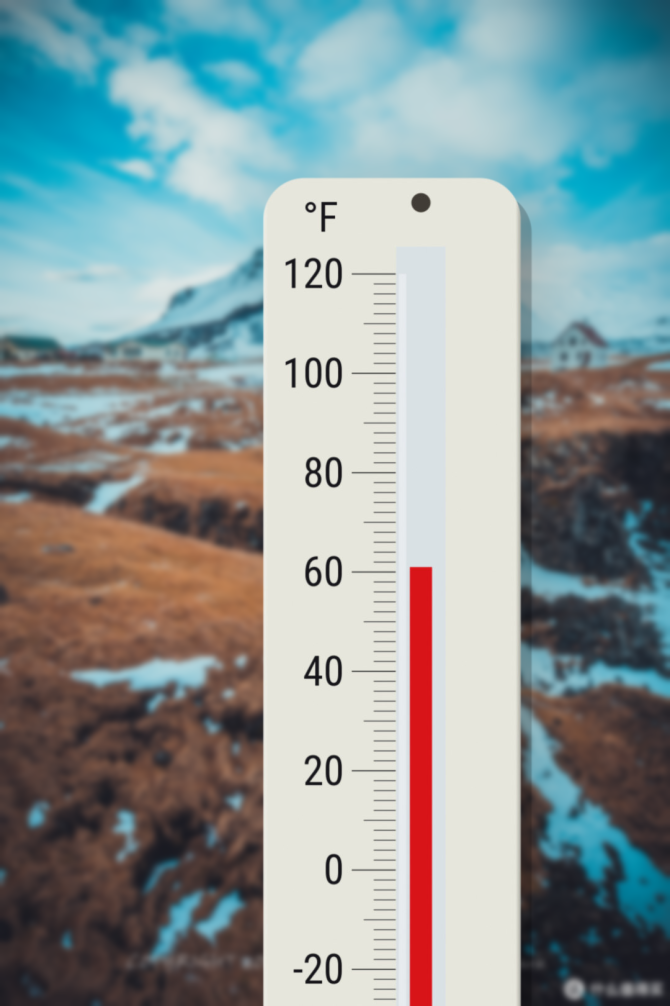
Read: {"value": 61, "unit": "°F"}
